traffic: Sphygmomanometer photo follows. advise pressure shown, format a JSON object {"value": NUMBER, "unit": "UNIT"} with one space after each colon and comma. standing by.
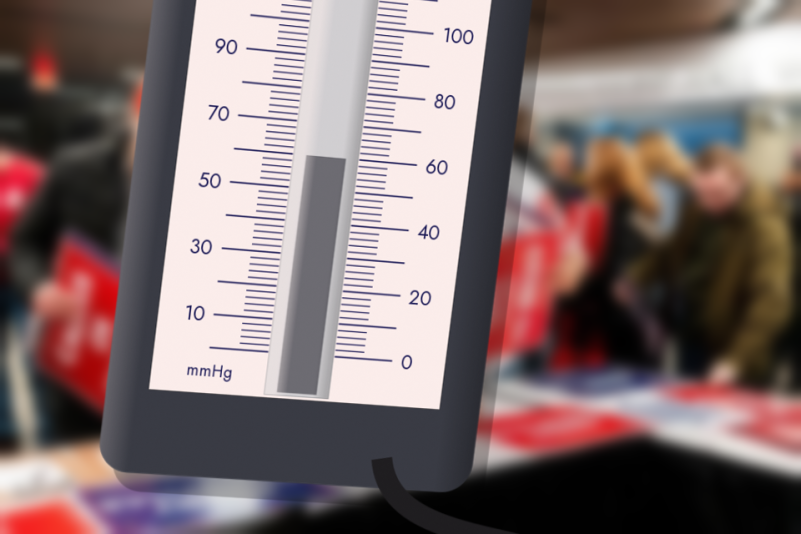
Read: {"value": 60, "unit": "mmHg"}
